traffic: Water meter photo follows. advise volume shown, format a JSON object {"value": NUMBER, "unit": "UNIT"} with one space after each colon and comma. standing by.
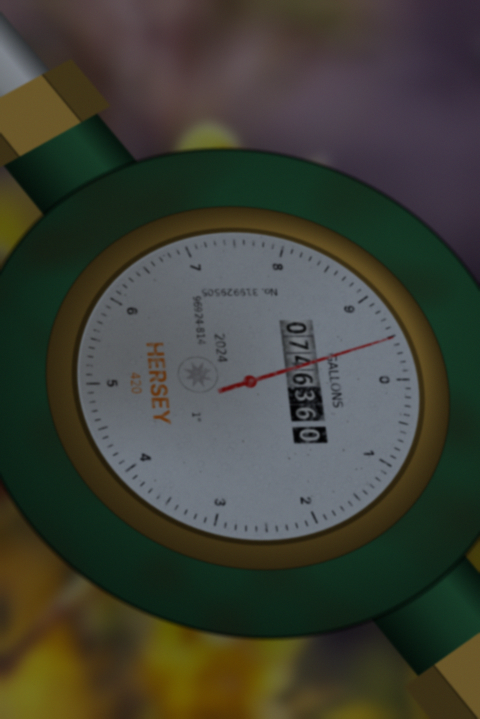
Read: {"value": 746359.5, "unit": "gal"}
